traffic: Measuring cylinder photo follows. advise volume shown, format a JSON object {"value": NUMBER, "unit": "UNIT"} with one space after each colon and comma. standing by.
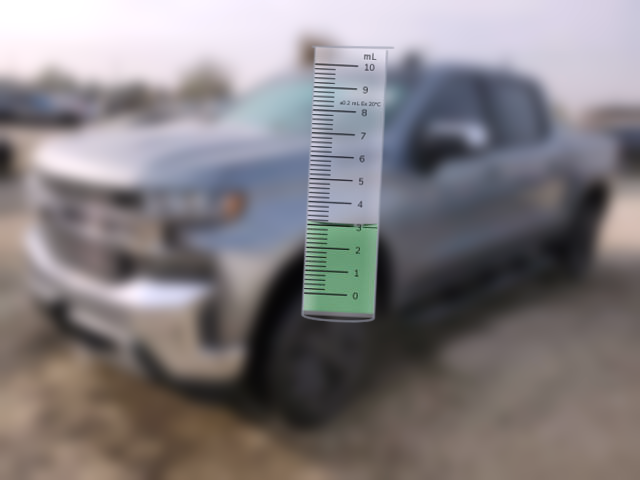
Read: {"value": 3, "unit": "mL"}
